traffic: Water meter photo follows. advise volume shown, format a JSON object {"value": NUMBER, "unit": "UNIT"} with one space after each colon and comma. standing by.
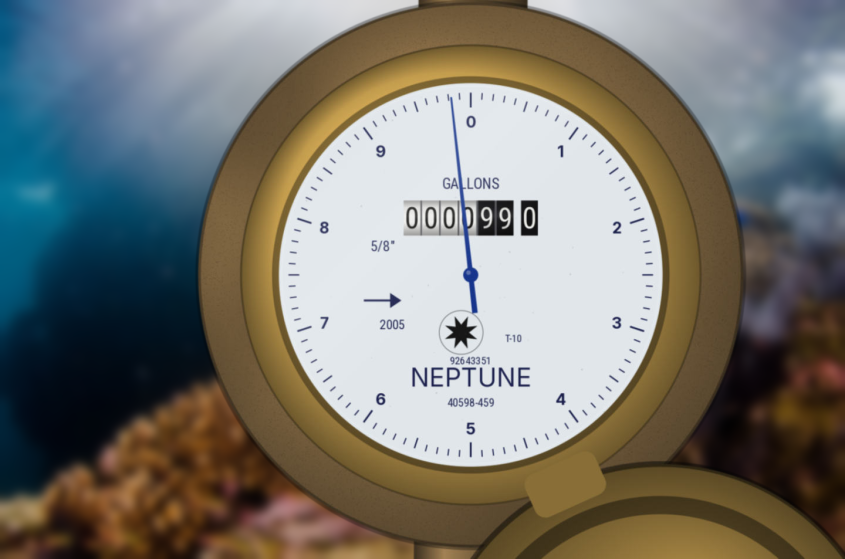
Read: {"value": 989.8, "unit": "gal"}
